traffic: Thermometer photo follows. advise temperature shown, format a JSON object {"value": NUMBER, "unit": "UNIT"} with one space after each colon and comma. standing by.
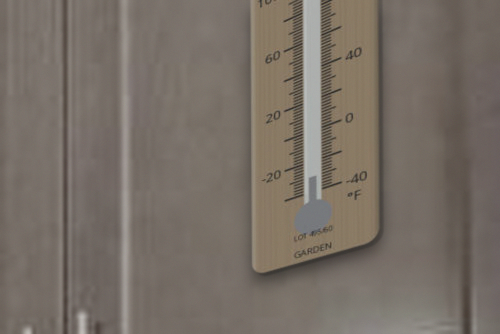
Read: {"value": -30, "unit": "°F"}
